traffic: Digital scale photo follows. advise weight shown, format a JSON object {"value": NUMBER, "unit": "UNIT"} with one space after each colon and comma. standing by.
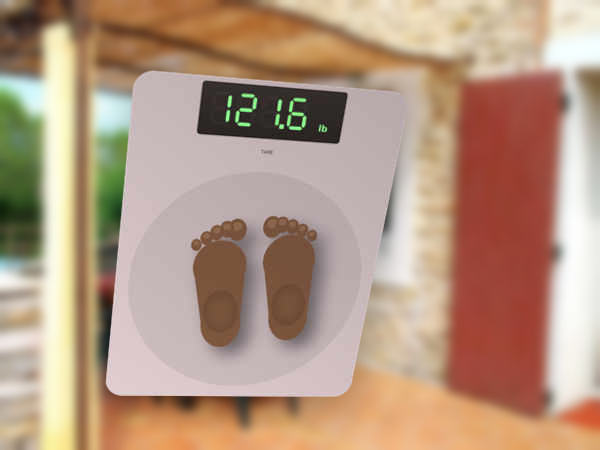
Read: {"value": 121.6, "unit": "lb"}
